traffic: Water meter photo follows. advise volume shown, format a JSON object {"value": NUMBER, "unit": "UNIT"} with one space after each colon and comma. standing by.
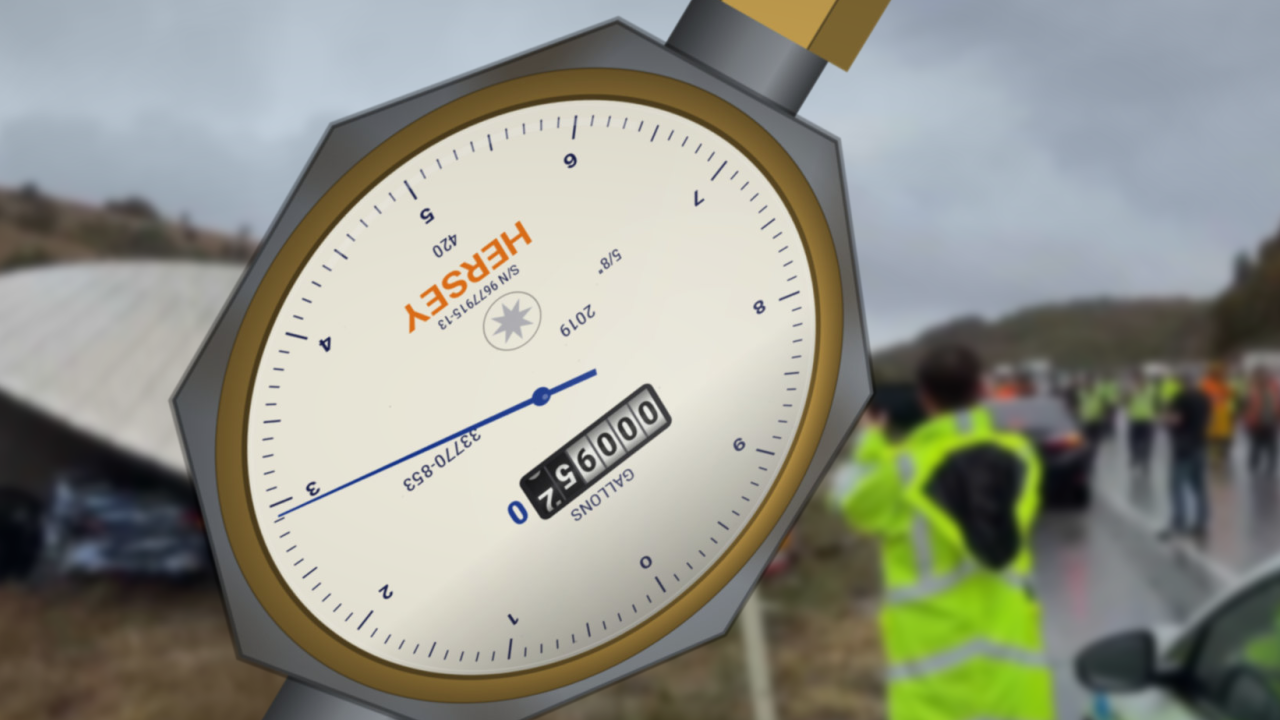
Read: {"value": 9522.9, "unit": "gal"}
